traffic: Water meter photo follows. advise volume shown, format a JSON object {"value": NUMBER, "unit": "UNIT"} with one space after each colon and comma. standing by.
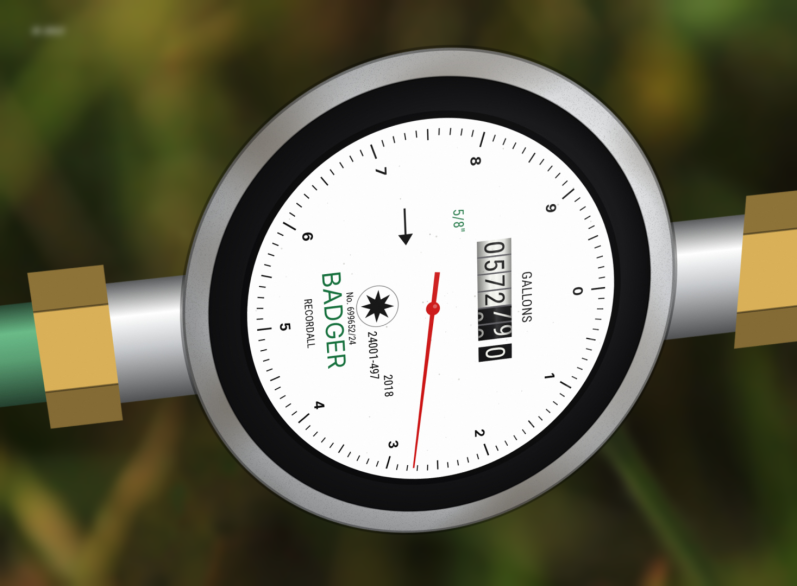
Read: {"value": 572792.7, "unit": "gal"}
